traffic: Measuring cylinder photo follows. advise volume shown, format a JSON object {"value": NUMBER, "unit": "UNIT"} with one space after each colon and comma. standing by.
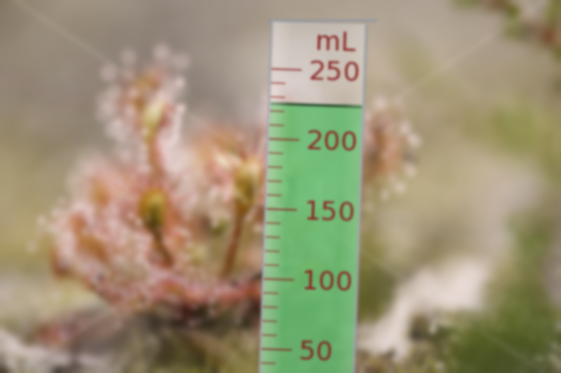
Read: {"value": 225, "unit": "mL"}
